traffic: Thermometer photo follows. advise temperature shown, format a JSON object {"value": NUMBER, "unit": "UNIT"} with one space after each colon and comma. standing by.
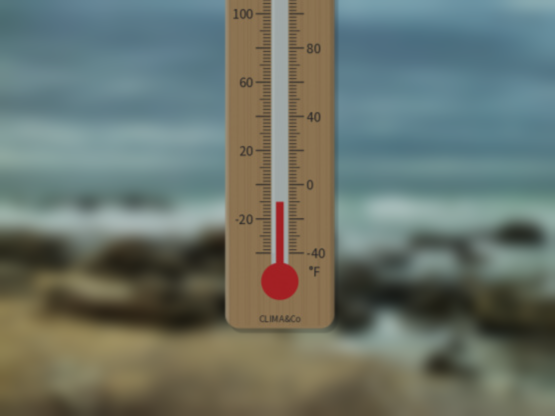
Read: {"value": -10, "unit": "°F"}
